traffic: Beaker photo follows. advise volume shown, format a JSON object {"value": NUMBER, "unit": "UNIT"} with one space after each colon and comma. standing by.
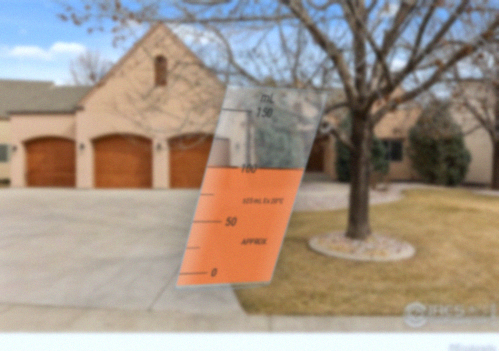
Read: {"value": 100, "unit": "mL"}
